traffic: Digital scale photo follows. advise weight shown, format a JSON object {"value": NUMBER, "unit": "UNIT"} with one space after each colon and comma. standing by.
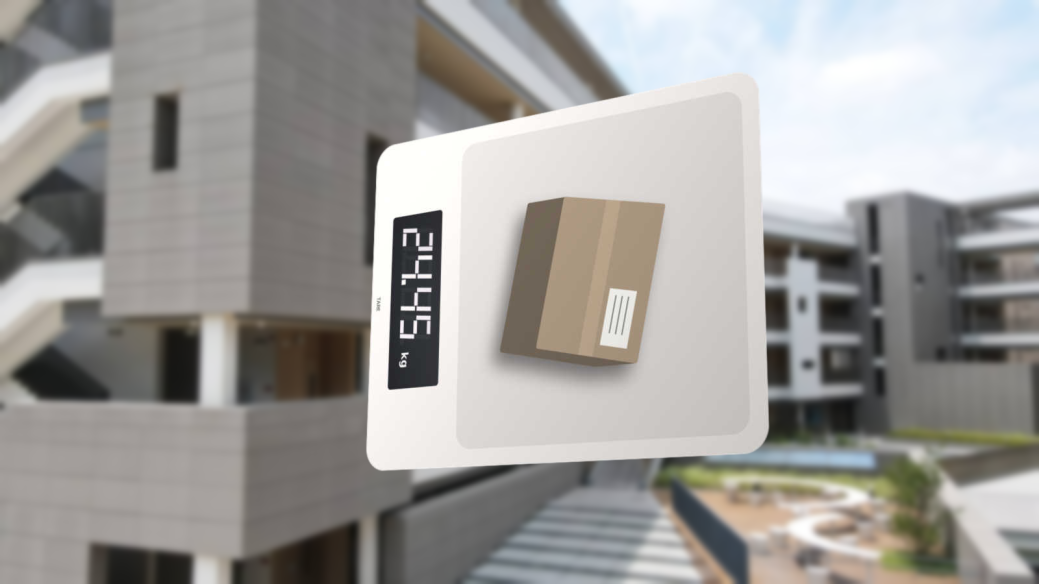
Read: {"value": 24.45, "unit": "kg"}
